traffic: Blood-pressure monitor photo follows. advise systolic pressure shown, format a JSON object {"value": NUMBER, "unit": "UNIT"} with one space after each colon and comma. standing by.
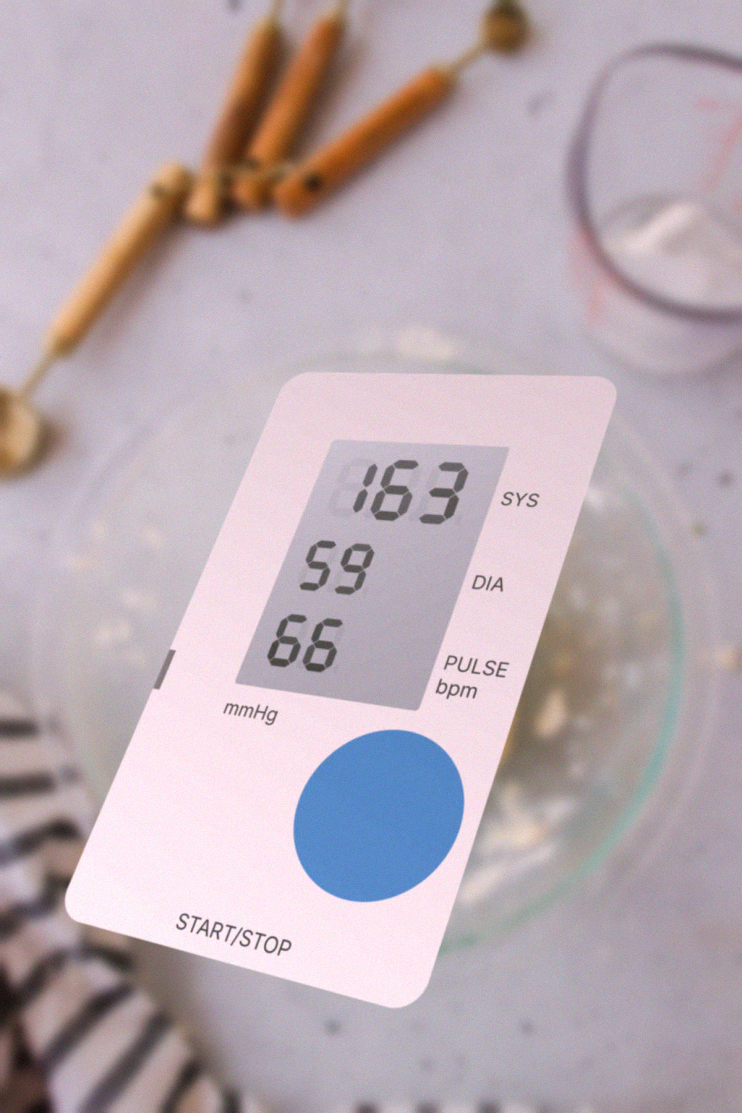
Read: {"value": 163, "unit": "mmHg"}
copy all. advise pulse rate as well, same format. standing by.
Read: {"value": 66, "unit": "bpm"}
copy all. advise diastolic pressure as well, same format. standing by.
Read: {"value": 59, "unit": "mmHg"}
